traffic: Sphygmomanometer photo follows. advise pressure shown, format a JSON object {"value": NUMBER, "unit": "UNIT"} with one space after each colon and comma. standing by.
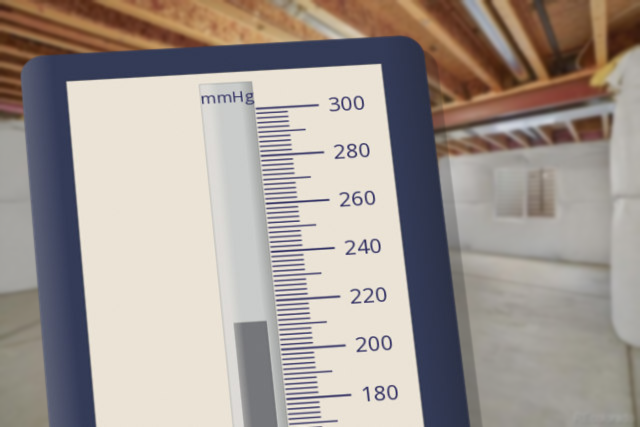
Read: {"value": 212, "unit": "mmHg"}
